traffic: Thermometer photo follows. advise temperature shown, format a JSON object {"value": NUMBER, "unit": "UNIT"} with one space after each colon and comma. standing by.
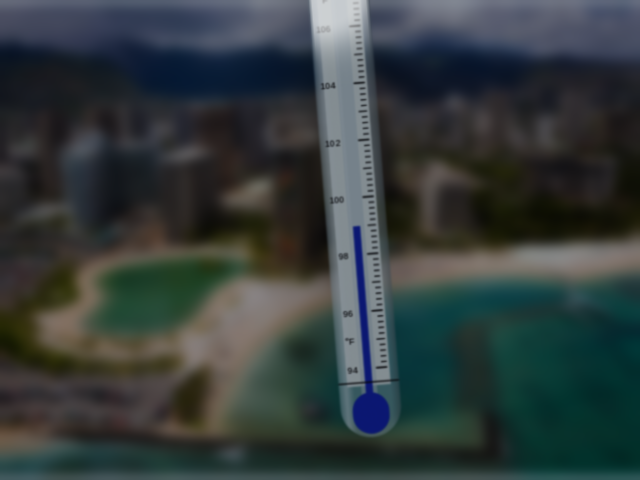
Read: {"value": 99, "unit": "°F"}
